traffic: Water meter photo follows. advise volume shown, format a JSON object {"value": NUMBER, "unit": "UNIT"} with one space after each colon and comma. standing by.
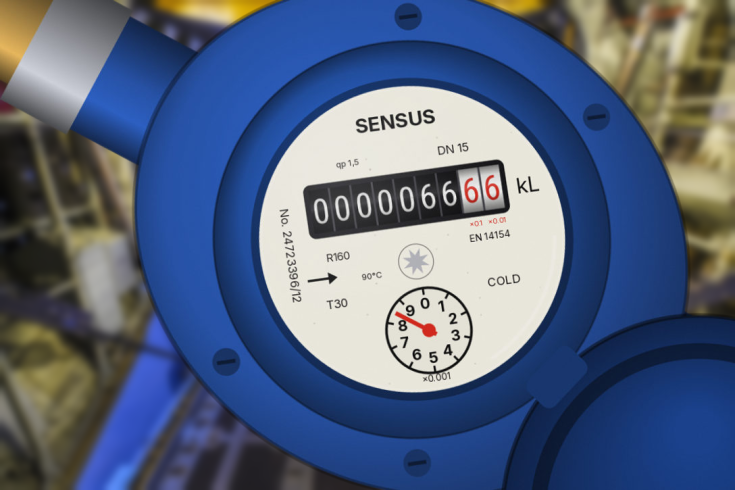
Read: {"value": 66.668, "unit": "kL"}
